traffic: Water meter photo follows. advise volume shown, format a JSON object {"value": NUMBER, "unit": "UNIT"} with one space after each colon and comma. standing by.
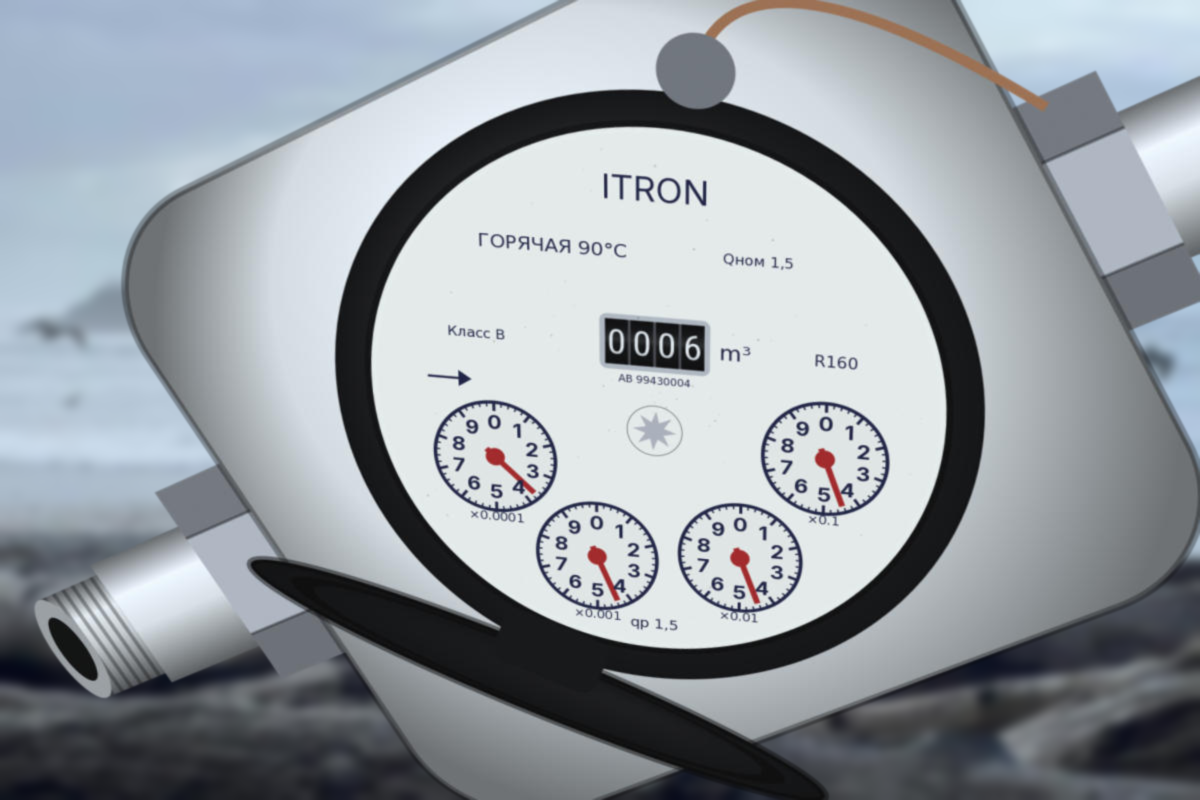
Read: {"value": 6.4443, "unit": "m³"}
